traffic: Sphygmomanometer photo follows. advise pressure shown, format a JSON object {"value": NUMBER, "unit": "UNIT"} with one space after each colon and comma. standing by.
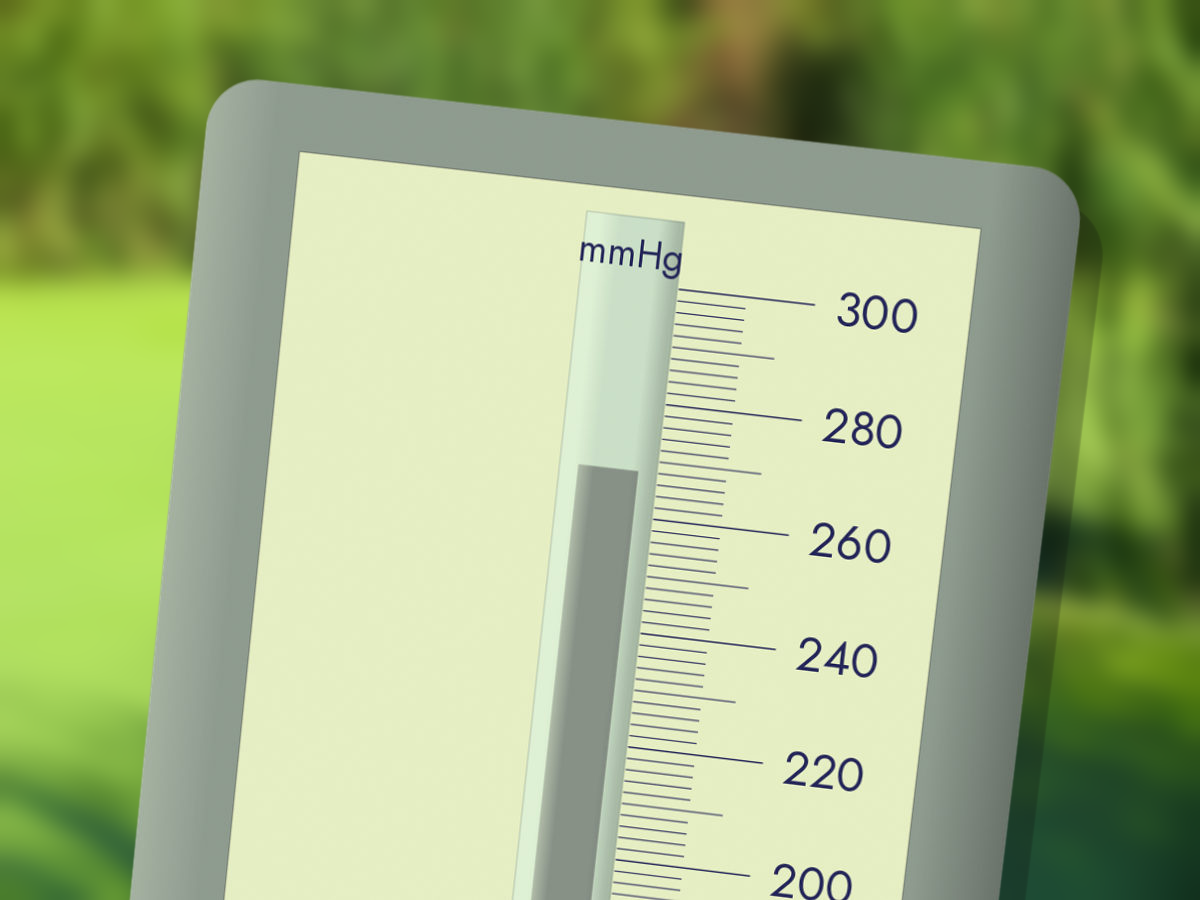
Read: {"value": 268, "unit": "mmHg"}
